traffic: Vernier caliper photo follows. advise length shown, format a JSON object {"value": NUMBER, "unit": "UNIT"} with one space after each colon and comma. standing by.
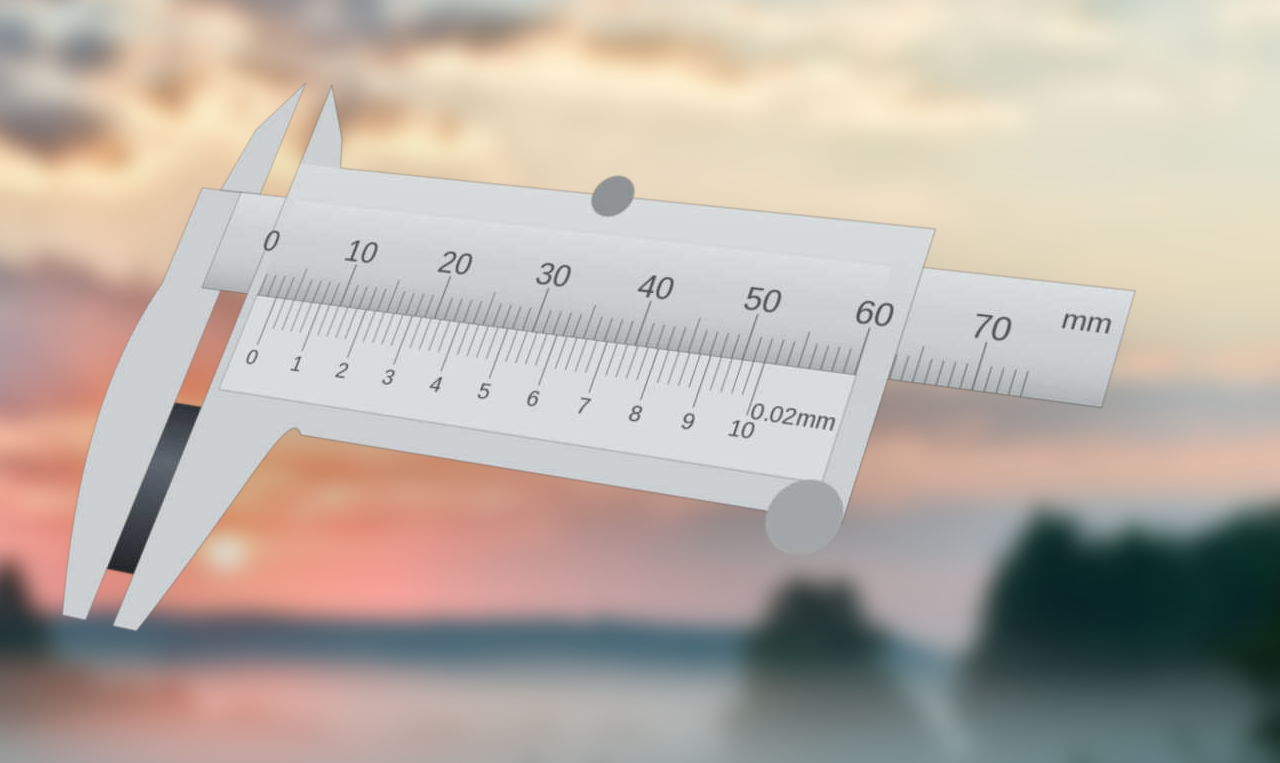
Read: {"value": 3.0, "unit": "mm"}
